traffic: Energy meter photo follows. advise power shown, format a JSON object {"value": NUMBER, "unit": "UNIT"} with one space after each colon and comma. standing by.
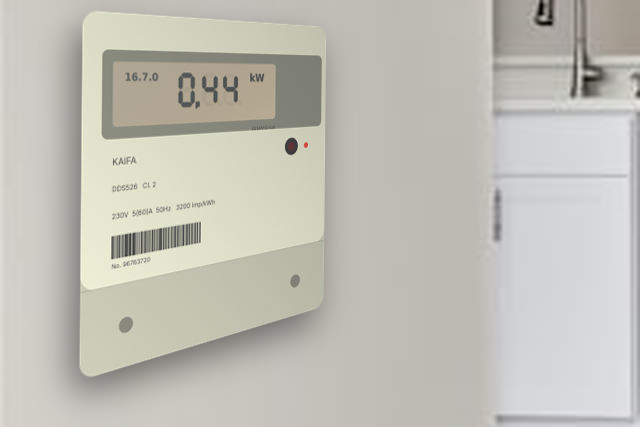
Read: {"value": 0.44, "unit": "kW"}
